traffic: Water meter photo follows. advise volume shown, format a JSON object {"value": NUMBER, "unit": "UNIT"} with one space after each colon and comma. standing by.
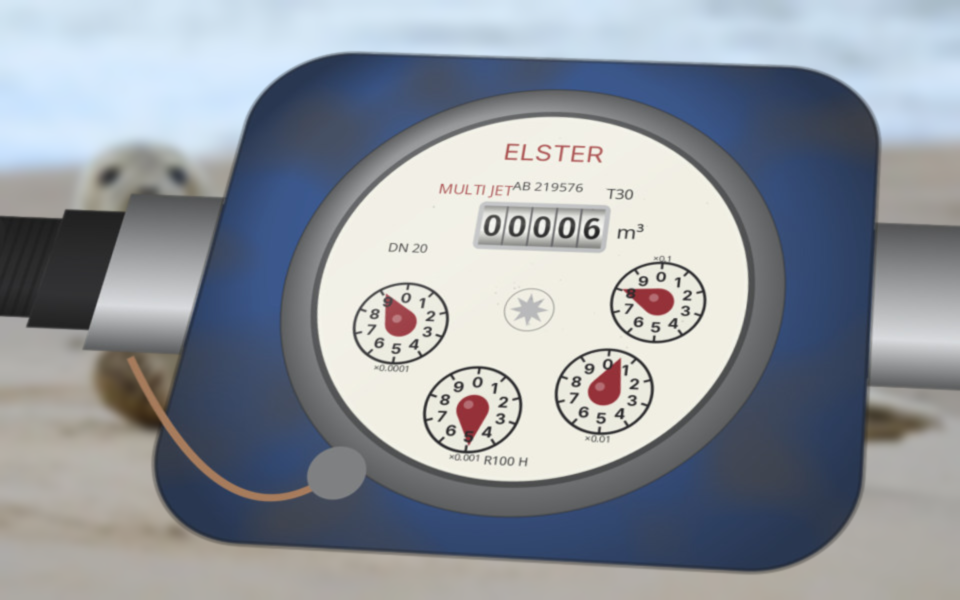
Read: {"value": 6.8049, "unit": "m³"}
